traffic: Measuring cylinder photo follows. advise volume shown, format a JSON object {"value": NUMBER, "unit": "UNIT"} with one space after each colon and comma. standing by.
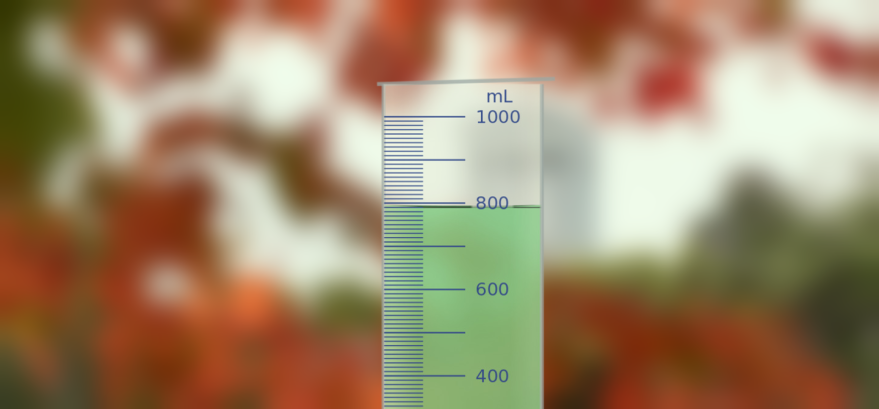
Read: {"value": 790, "unit": "mL"}
